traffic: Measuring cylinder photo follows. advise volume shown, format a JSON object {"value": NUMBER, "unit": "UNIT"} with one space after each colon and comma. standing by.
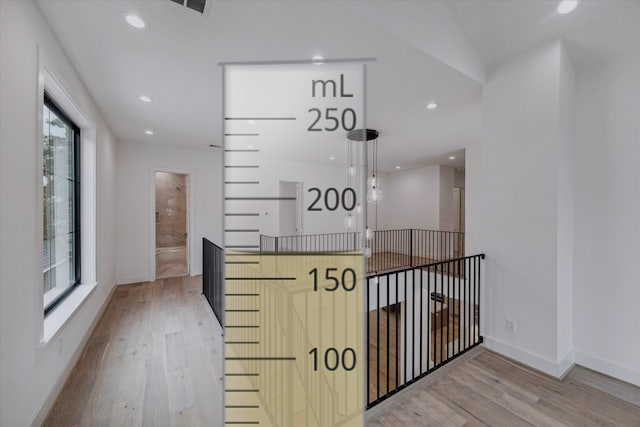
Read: {"value": 165, "unit": "mL"}
